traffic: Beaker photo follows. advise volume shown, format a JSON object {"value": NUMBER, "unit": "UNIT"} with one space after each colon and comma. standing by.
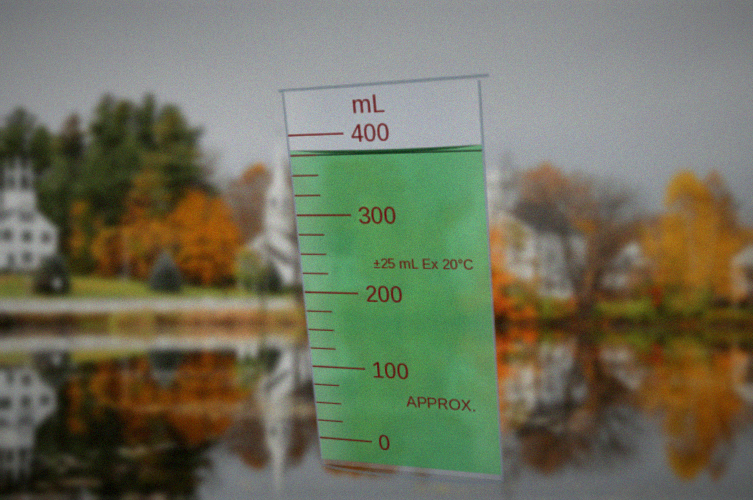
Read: {"value": 375, "unit": "mL"}
